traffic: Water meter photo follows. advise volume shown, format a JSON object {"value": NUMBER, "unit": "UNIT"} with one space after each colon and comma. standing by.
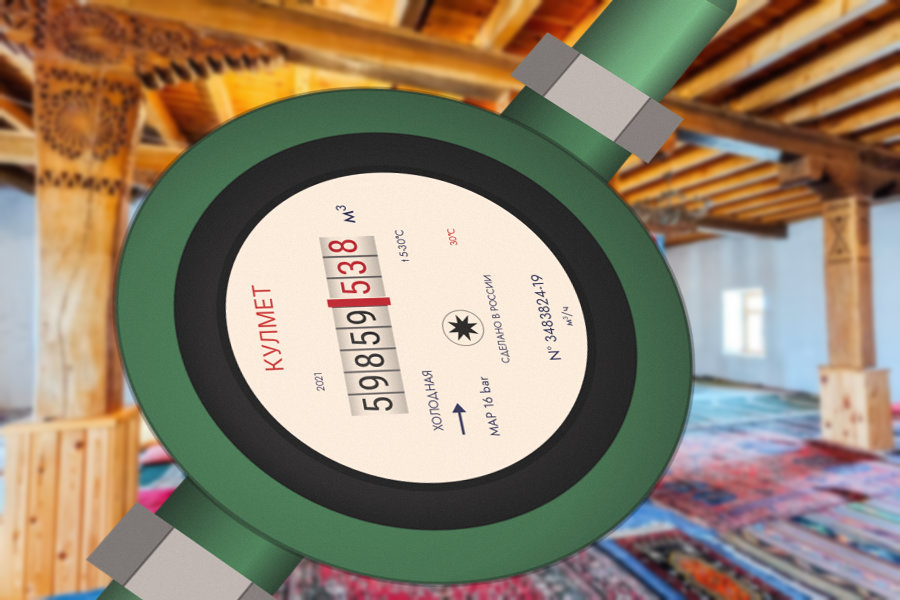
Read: {"value": 59859.538, "unit": "m³"}
